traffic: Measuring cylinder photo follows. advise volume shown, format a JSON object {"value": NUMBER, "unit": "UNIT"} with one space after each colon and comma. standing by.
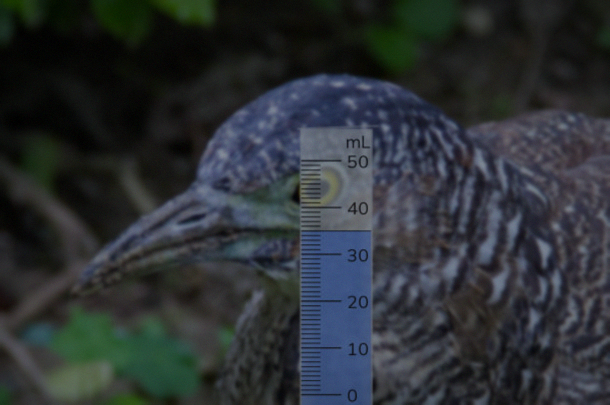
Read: {"value": 35, "unit": "mL"}
